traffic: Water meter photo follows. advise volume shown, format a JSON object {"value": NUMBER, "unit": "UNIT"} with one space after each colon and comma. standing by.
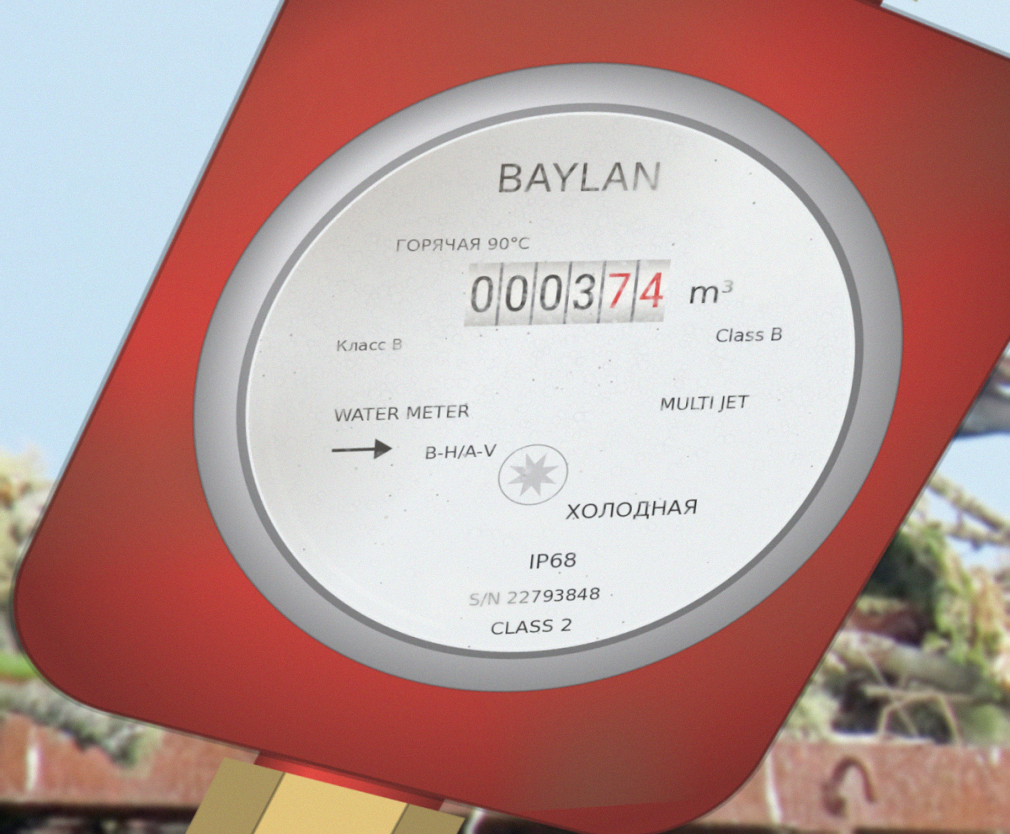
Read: {"value": 3.74, "unit": "m³"}
